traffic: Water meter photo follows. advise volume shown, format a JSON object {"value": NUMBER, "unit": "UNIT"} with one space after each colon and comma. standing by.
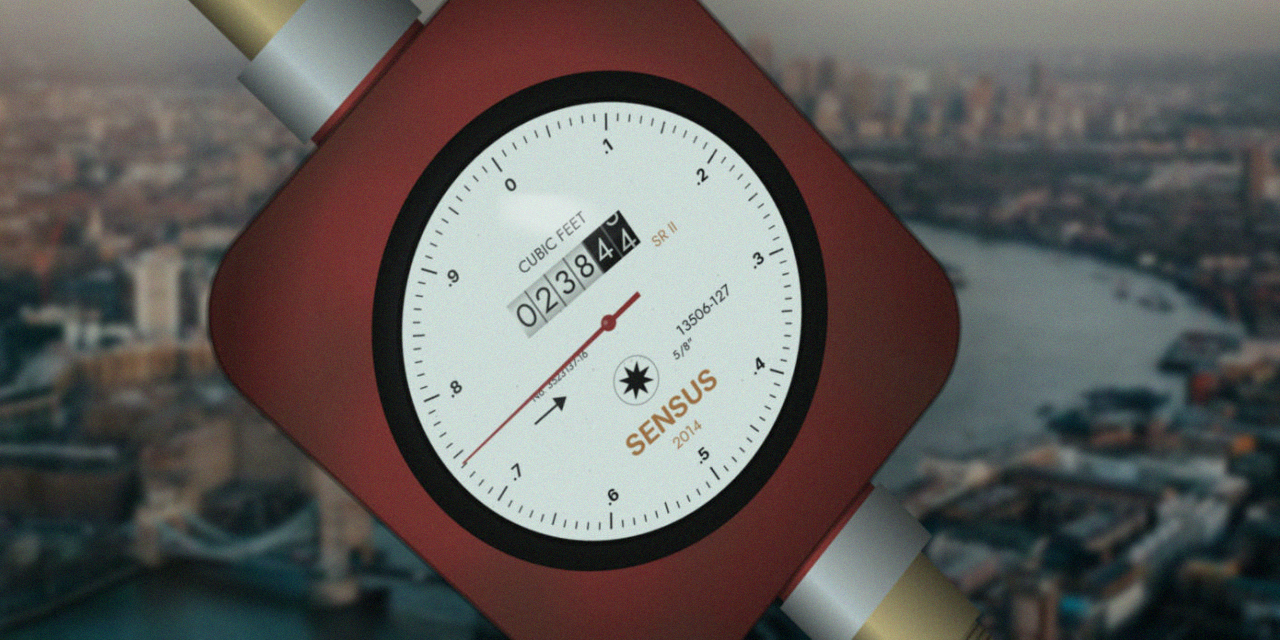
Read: {"value": 23843.74, "unit": "ft³"}
